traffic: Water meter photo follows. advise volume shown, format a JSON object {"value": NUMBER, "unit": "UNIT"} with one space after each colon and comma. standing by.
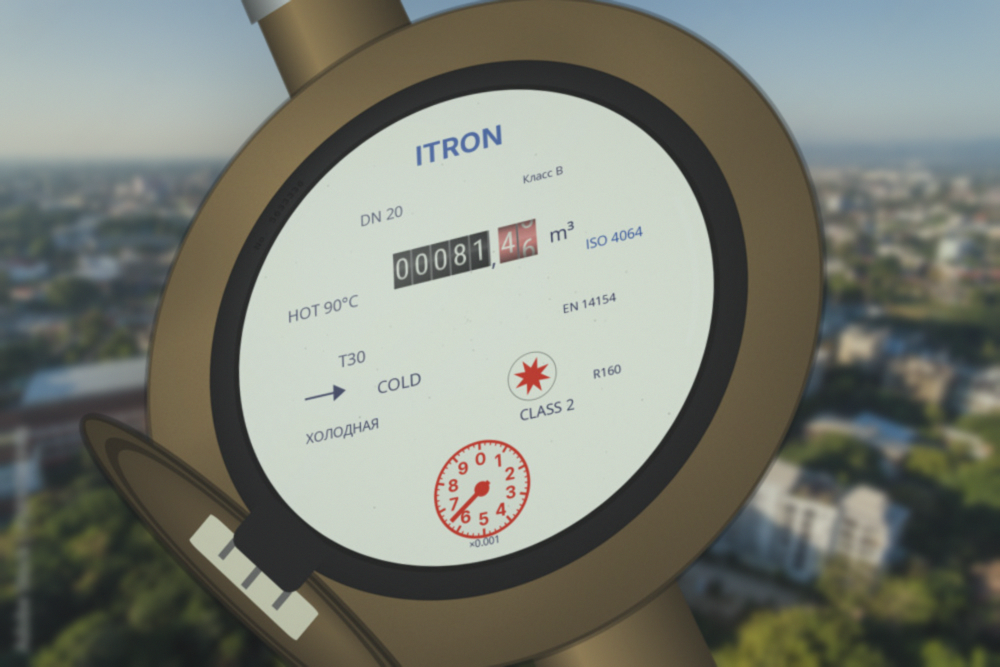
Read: {"value": 81.456, "unit": "m³"}
